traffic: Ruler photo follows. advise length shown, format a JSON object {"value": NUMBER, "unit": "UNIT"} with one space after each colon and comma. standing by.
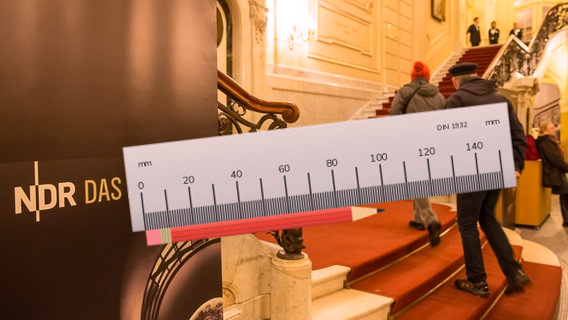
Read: {"value": 100, "unit": "mm"}
